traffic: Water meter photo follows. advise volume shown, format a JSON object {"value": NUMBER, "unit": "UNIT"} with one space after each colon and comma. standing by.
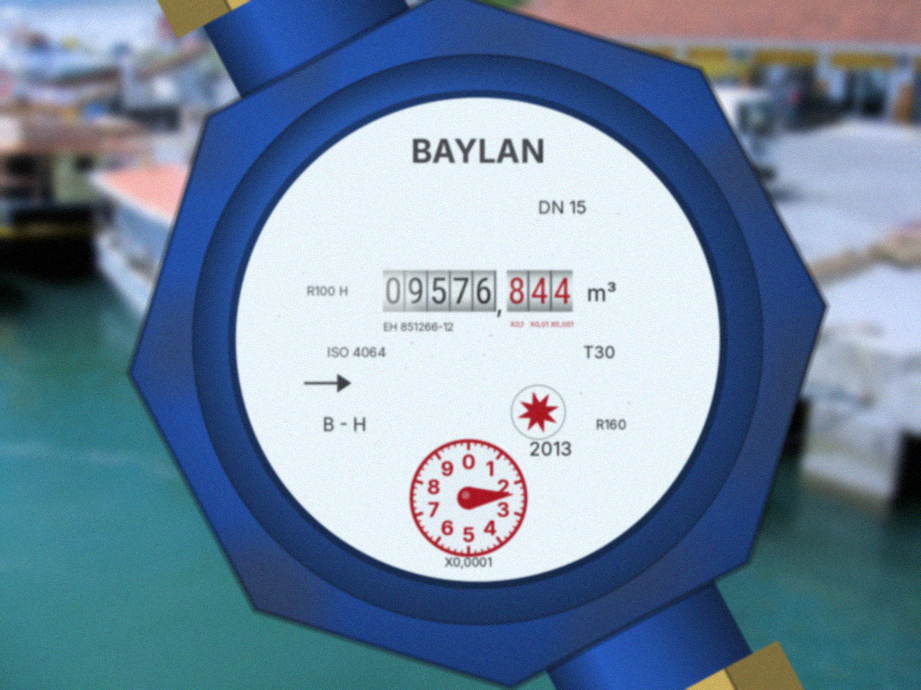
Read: {"value": 9576.8442, "unit": "m³"}
